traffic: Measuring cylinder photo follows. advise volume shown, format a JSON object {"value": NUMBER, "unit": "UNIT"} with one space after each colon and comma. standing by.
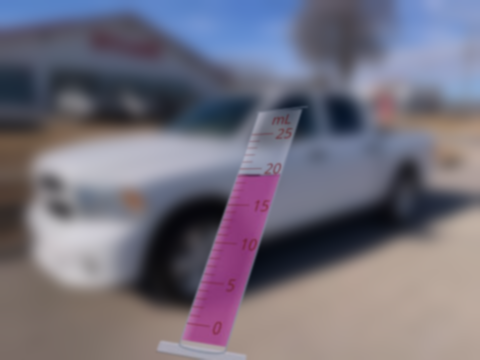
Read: {"value": 19, "unit": "mL"}
